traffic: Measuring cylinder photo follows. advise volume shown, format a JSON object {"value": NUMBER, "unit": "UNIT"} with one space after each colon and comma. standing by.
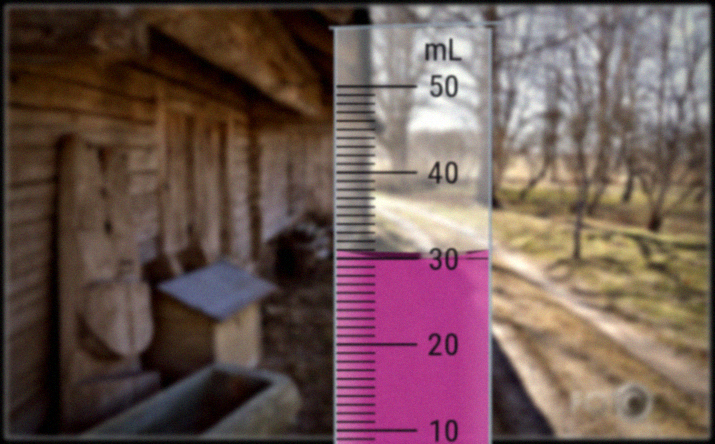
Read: {"value": 30, "unit": "mL"}
